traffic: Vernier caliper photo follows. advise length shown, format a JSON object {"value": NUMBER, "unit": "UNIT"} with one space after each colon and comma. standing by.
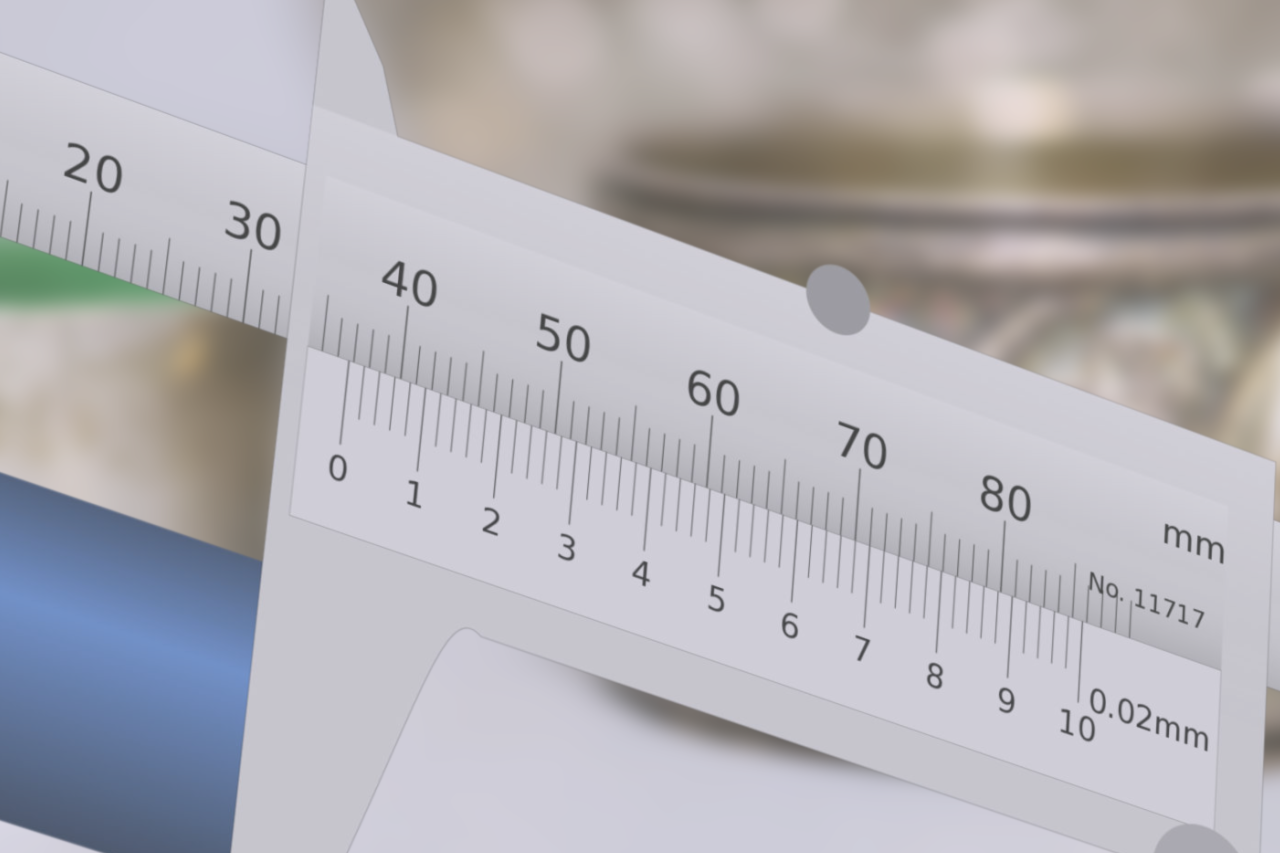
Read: {"value": 36.7, "unit": "mm"}
